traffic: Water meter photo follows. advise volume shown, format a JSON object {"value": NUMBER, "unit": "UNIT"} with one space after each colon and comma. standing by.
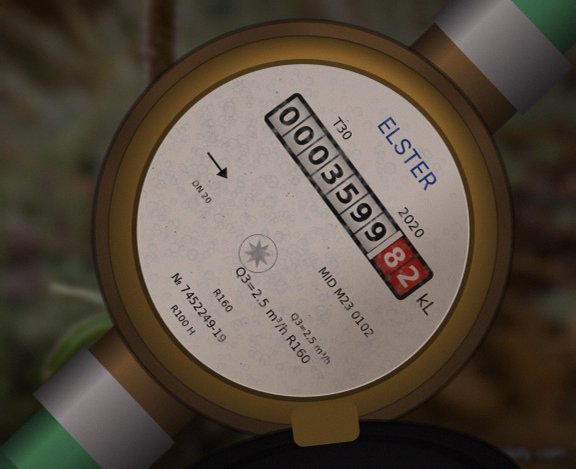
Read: {"value": 3599.82, "unit": "kL"}
